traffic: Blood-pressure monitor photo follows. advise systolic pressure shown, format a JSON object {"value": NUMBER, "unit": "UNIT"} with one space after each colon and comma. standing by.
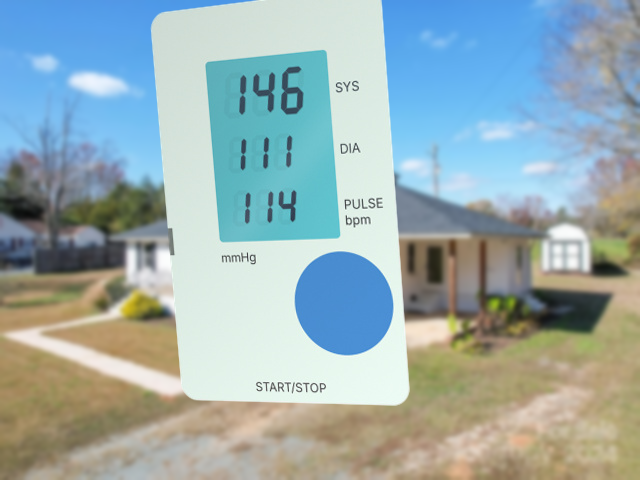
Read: {"value": 146, "unit": "mmHg"}
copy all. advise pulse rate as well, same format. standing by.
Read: {"value": 114, "unit": "bpm"}
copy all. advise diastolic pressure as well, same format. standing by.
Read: {"value": 111, "unit": "mmHg"}
